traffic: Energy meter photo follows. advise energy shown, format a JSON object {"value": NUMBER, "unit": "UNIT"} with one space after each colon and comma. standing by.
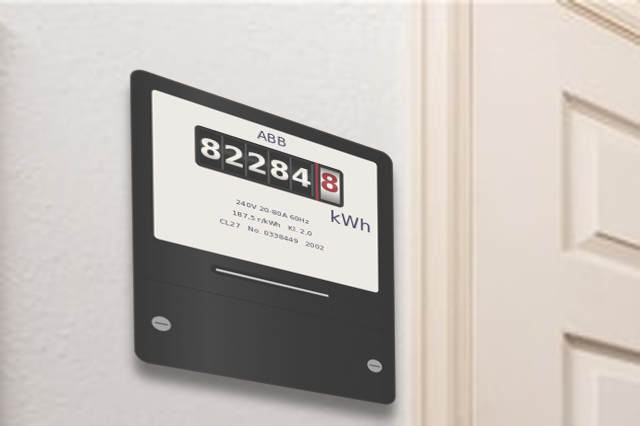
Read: {"value": 82284.8, "unit": "kWh"}
